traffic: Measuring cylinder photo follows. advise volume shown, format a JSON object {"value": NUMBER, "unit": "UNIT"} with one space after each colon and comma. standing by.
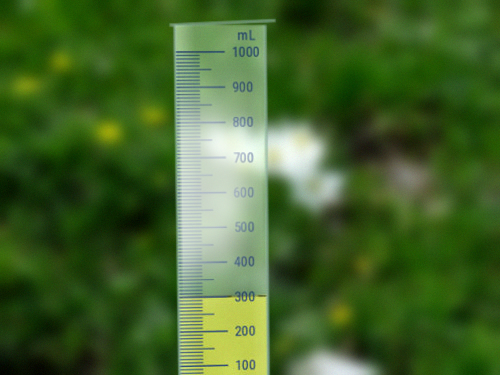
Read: {"value": 300, "unit": "mL"}
